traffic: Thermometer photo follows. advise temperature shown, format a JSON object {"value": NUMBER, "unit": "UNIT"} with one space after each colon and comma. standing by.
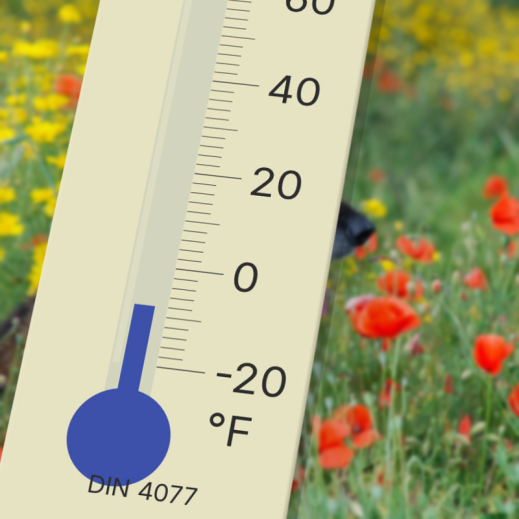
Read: {"value": -8, "unit": "°F"}
